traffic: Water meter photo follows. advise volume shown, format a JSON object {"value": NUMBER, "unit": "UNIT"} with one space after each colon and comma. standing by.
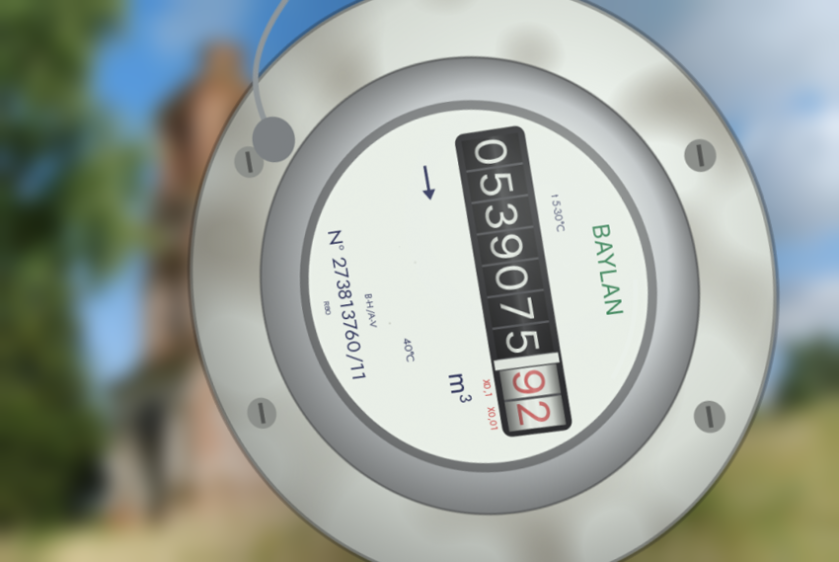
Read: {"value": 539075.92, "unit": "m³"}
